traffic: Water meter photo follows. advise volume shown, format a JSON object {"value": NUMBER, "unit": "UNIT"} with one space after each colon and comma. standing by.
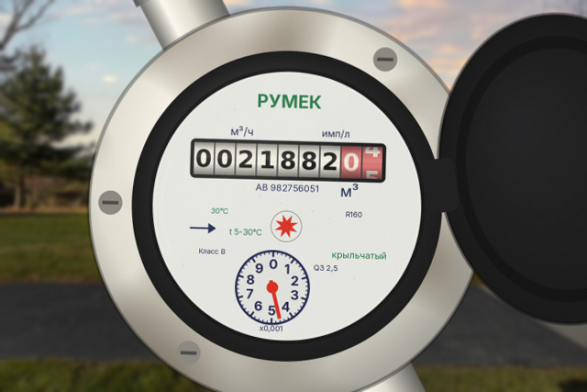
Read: {"value": 21882.044, "unit": "m³"}
